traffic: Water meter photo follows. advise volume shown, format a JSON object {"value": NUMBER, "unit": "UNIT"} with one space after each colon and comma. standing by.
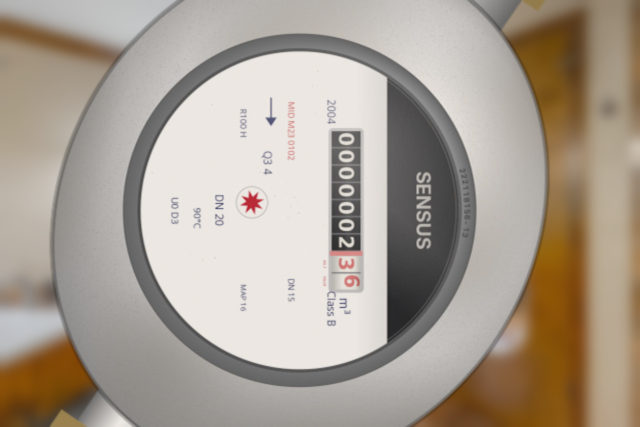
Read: {"value": 2.36, "unit": "m³"}
